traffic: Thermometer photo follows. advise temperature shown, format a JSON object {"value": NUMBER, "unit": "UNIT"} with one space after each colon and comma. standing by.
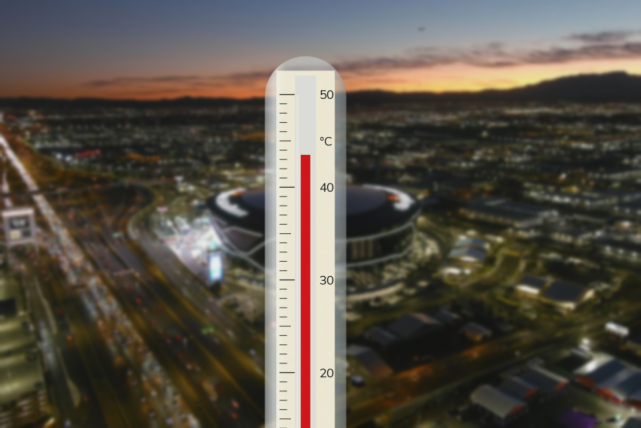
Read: {"value": 43.5, "unit": "°C"}
